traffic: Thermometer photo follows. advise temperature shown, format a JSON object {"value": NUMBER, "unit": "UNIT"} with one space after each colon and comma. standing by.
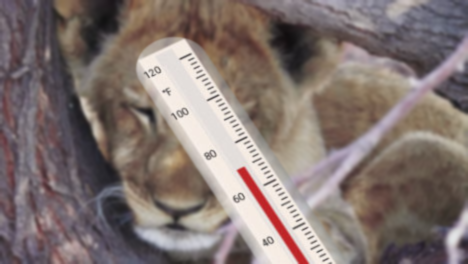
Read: {"value": 70, "unit": "°F"}
